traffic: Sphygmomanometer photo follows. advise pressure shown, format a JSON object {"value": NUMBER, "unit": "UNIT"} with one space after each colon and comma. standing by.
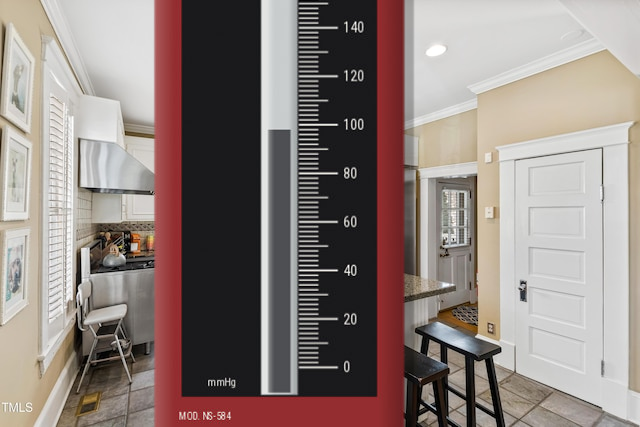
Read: {"value": 98, "unit": "mmHg"}
